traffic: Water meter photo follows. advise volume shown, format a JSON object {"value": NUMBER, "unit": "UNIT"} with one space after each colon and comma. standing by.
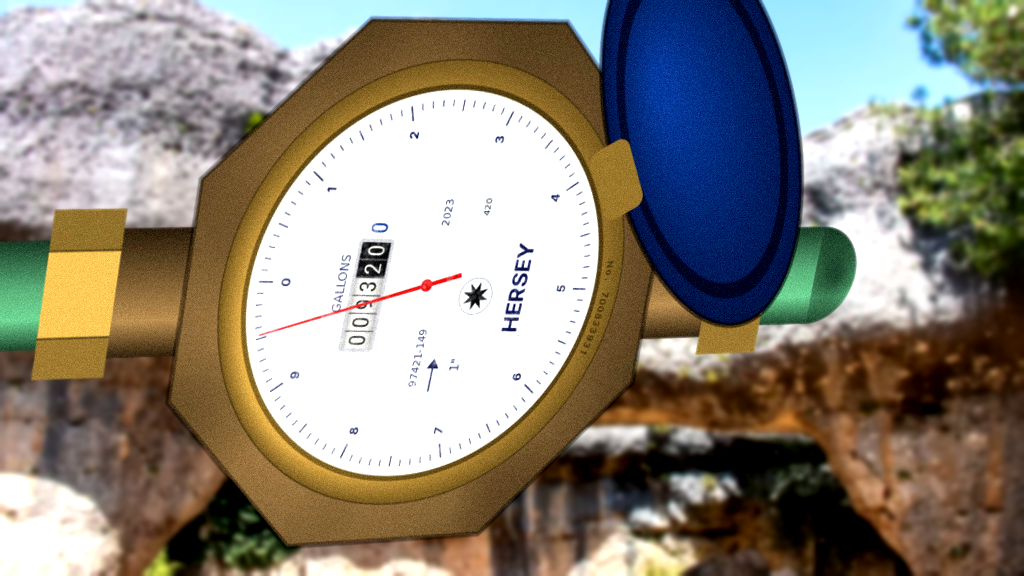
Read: {"value": 93199.5, "unit": "gal"}
